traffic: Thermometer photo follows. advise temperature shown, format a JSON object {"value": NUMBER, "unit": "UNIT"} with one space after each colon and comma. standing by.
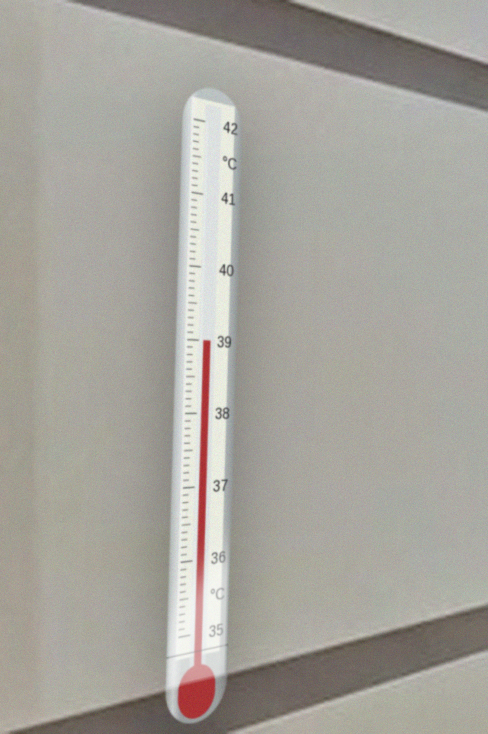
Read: {"value": 39, "unit": "°C"}
